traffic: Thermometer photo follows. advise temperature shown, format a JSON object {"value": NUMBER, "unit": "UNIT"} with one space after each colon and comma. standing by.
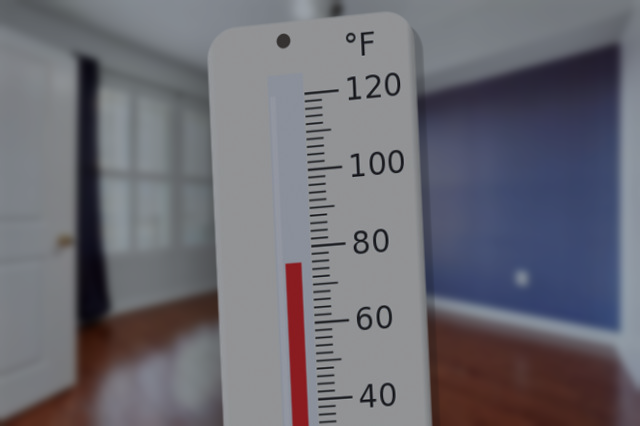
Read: {"value": 76, "unit": "°F"}
